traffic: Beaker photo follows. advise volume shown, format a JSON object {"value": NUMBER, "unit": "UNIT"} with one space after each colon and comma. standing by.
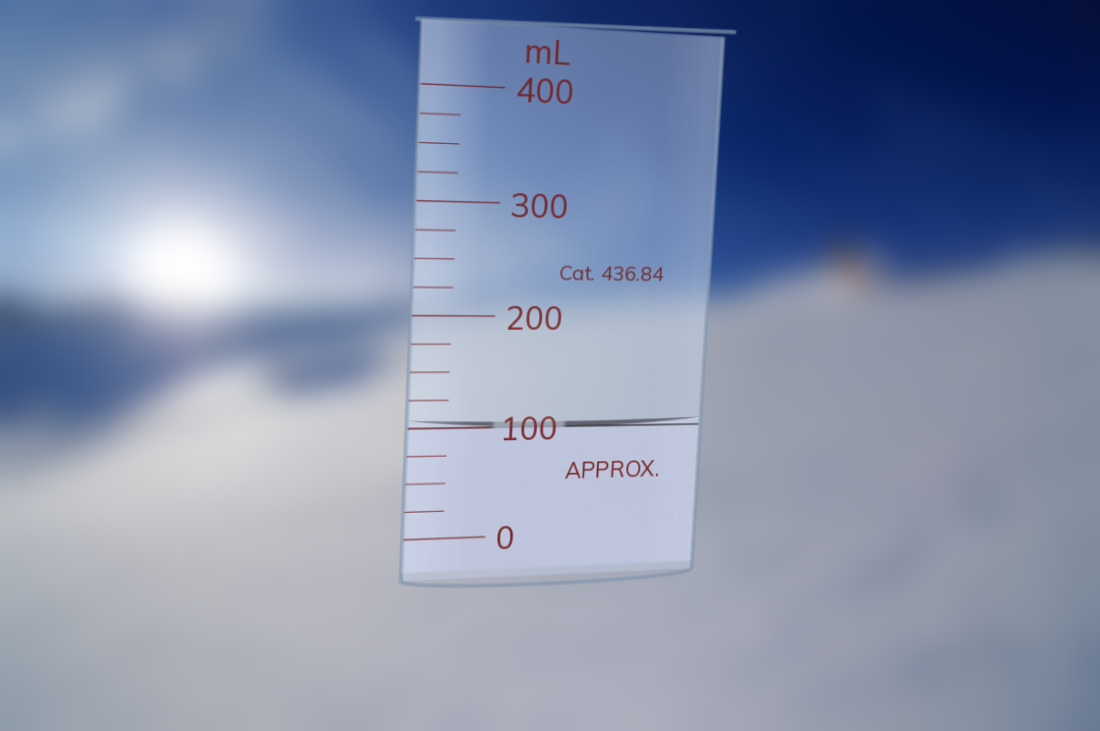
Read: {"value": 100, "unit": "mL"}
